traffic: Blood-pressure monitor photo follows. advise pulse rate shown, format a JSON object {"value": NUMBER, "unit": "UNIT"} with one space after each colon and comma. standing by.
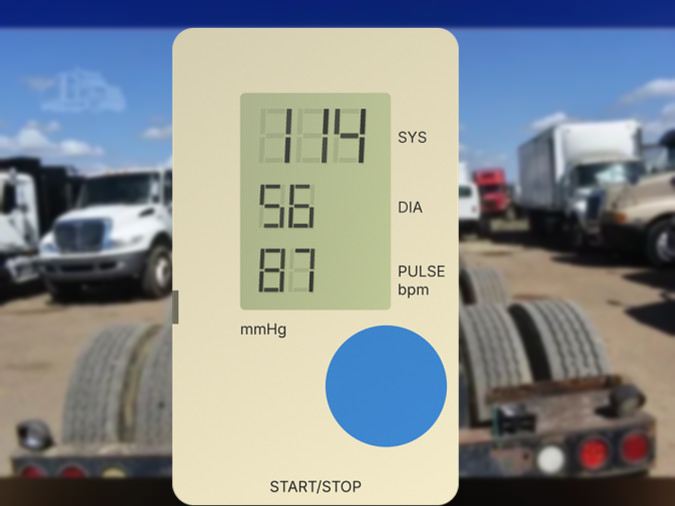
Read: {"value": 87, "unit": "bpm"}
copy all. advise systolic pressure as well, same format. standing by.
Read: {"value": 114, "unit": "mmHg"}
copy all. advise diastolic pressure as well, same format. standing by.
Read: {"value": 56, "unit": "mmHg"}
